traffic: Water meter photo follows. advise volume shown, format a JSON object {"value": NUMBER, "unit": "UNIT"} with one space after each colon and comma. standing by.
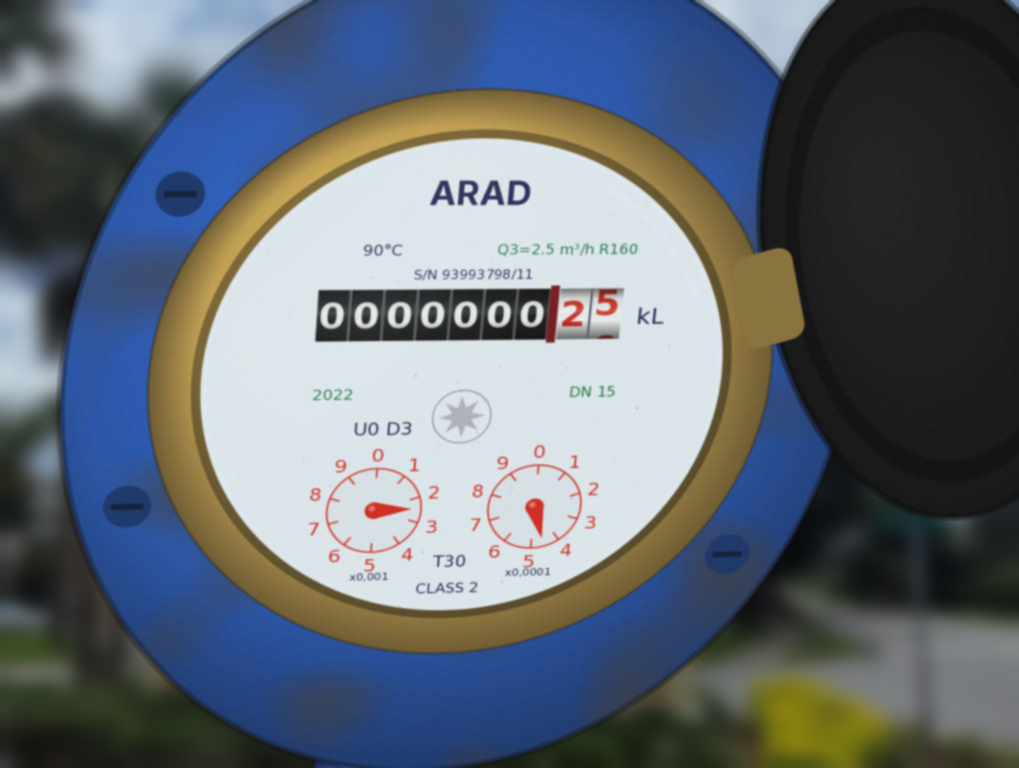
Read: {"value": 0.2524, "unit": "kL"}
